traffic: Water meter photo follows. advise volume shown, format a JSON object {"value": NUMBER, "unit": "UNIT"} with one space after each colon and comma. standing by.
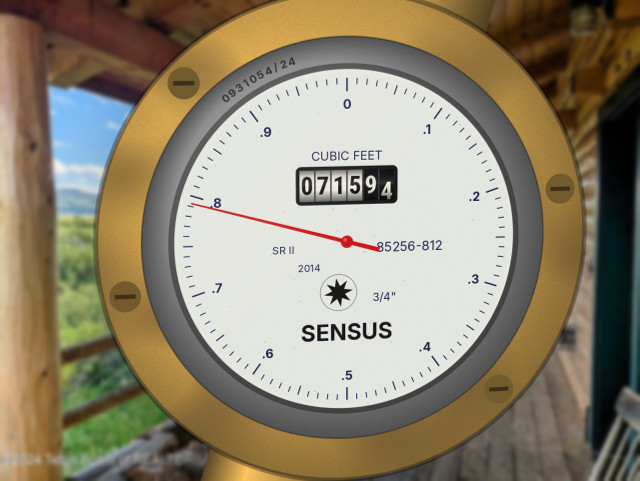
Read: {"value": 71593.79, "unit": "ft³"}
